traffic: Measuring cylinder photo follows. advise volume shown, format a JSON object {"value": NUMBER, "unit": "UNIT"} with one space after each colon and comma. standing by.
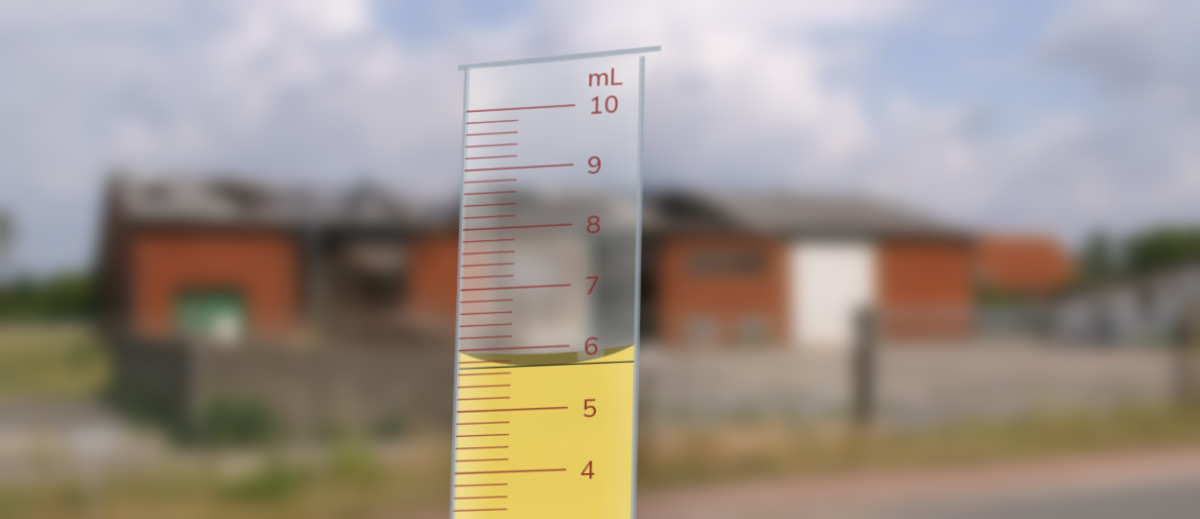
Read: {"value": 5.7, "unit": "mL"}
